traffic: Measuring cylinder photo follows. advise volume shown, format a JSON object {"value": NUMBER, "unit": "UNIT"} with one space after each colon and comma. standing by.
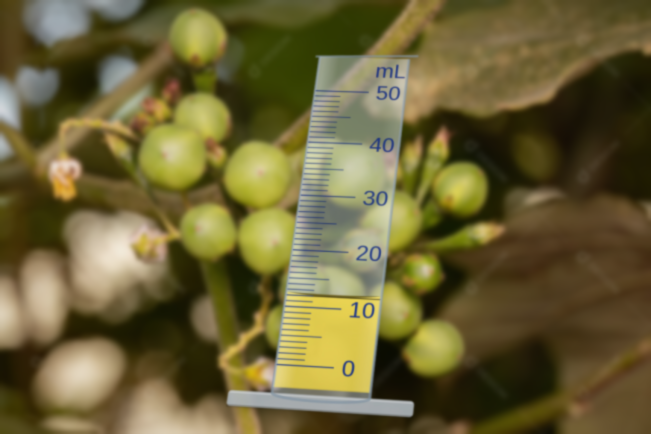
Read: {"value": 12, "unit": "mL"}
